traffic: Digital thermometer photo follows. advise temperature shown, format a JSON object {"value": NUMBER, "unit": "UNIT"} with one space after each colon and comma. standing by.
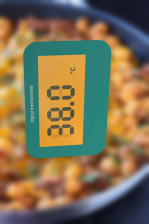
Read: {"value": 38.0, "unit": "°C"}
